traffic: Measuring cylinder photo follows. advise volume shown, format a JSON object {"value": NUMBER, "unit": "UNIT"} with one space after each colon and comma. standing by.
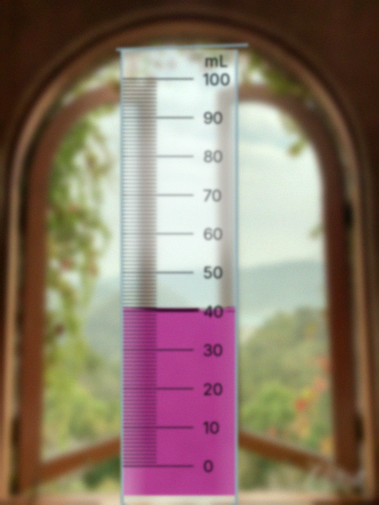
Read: {"value": 40, "unit": "mL"}
